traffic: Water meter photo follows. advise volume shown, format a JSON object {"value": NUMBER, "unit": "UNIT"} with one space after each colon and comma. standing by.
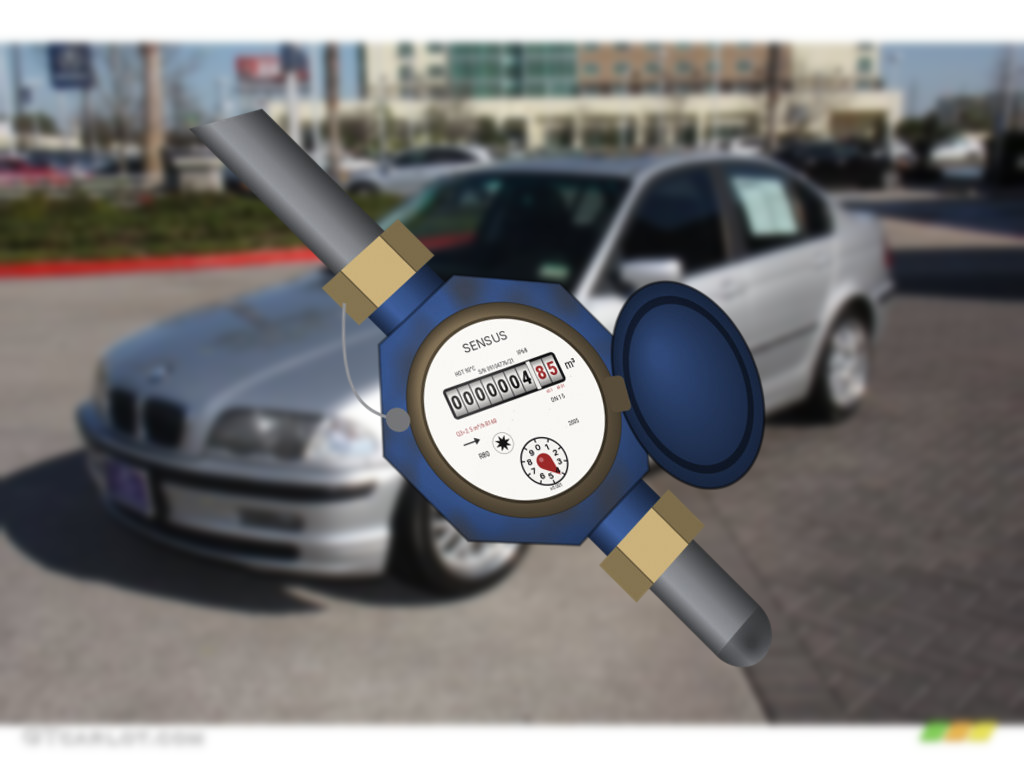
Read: {"value": 4.854, "unit": "m³"}
